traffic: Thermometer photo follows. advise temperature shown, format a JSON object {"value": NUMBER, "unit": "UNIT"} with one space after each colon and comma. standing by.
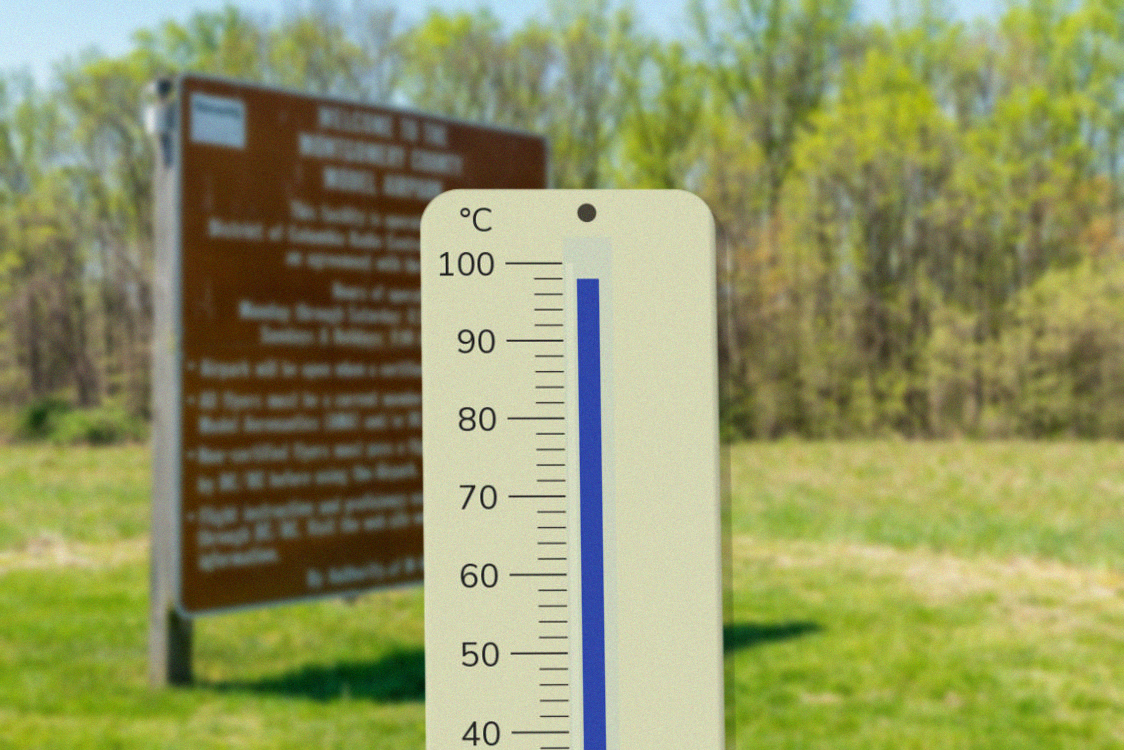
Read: {"value": 98, "unit": "°C"}
